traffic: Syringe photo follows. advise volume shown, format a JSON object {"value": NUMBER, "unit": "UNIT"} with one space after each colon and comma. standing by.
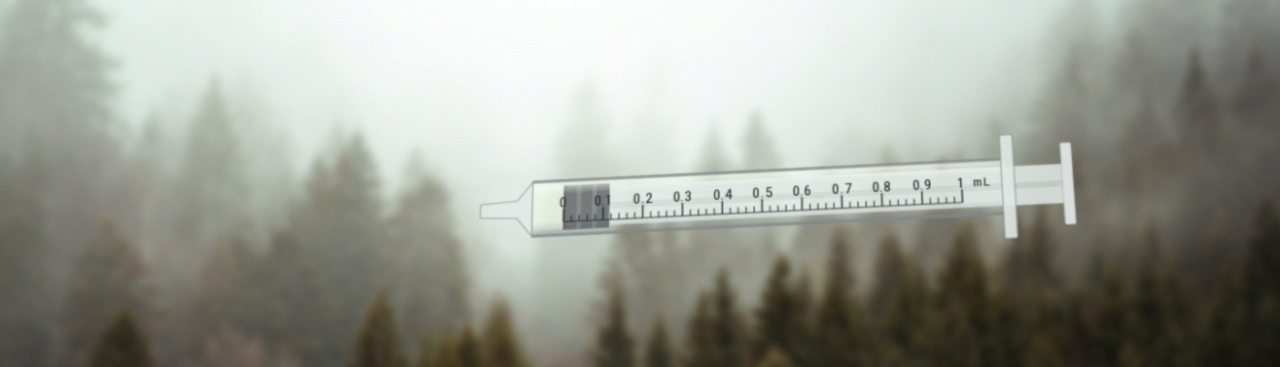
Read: {"value": 0, "unit": "mL"}
